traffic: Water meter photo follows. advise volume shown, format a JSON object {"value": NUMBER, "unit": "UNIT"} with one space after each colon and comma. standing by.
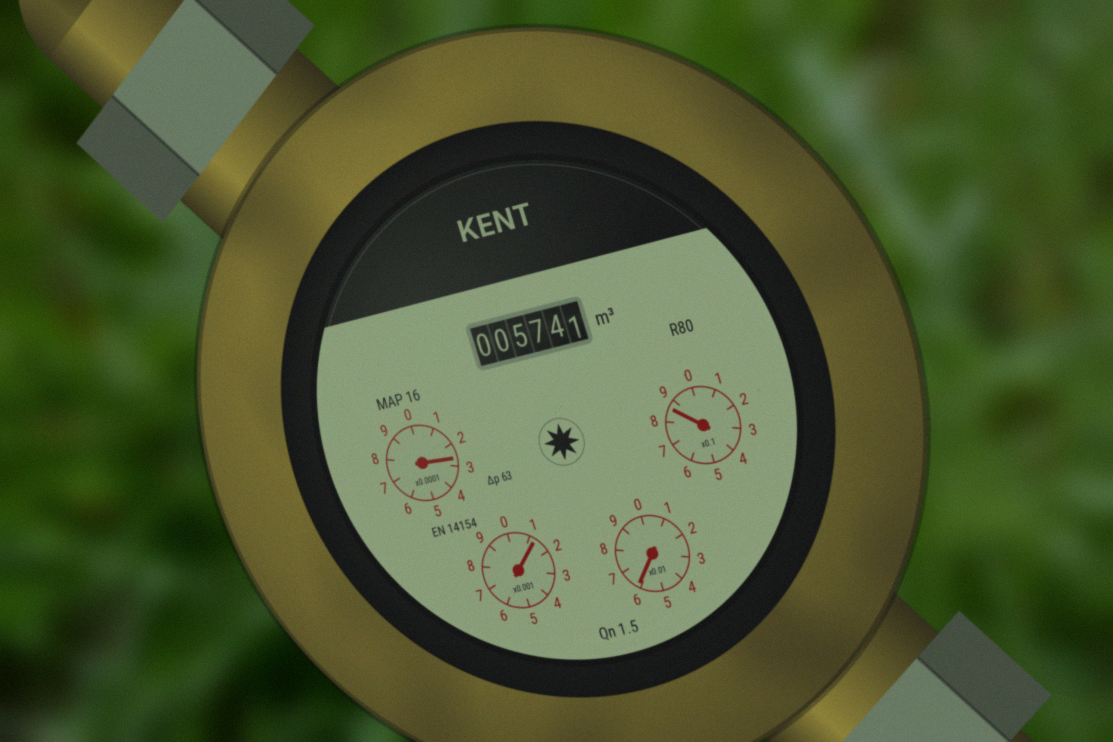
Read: {"value": 5740.8612, "unit": "m³"}
